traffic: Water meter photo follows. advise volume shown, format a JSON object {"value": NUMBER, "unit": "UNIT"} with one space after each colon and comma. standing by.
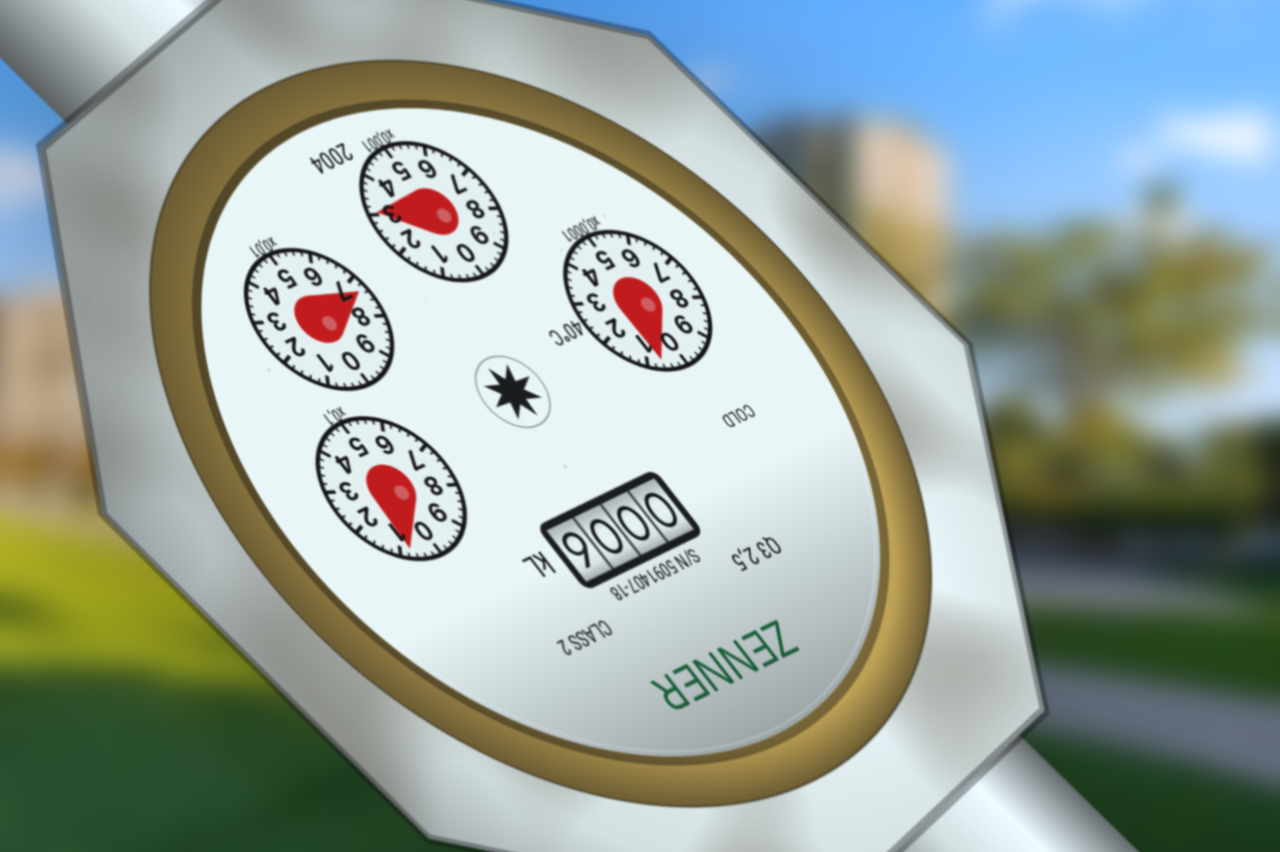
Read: {"value": 6.0730, "unit": "kL"}
